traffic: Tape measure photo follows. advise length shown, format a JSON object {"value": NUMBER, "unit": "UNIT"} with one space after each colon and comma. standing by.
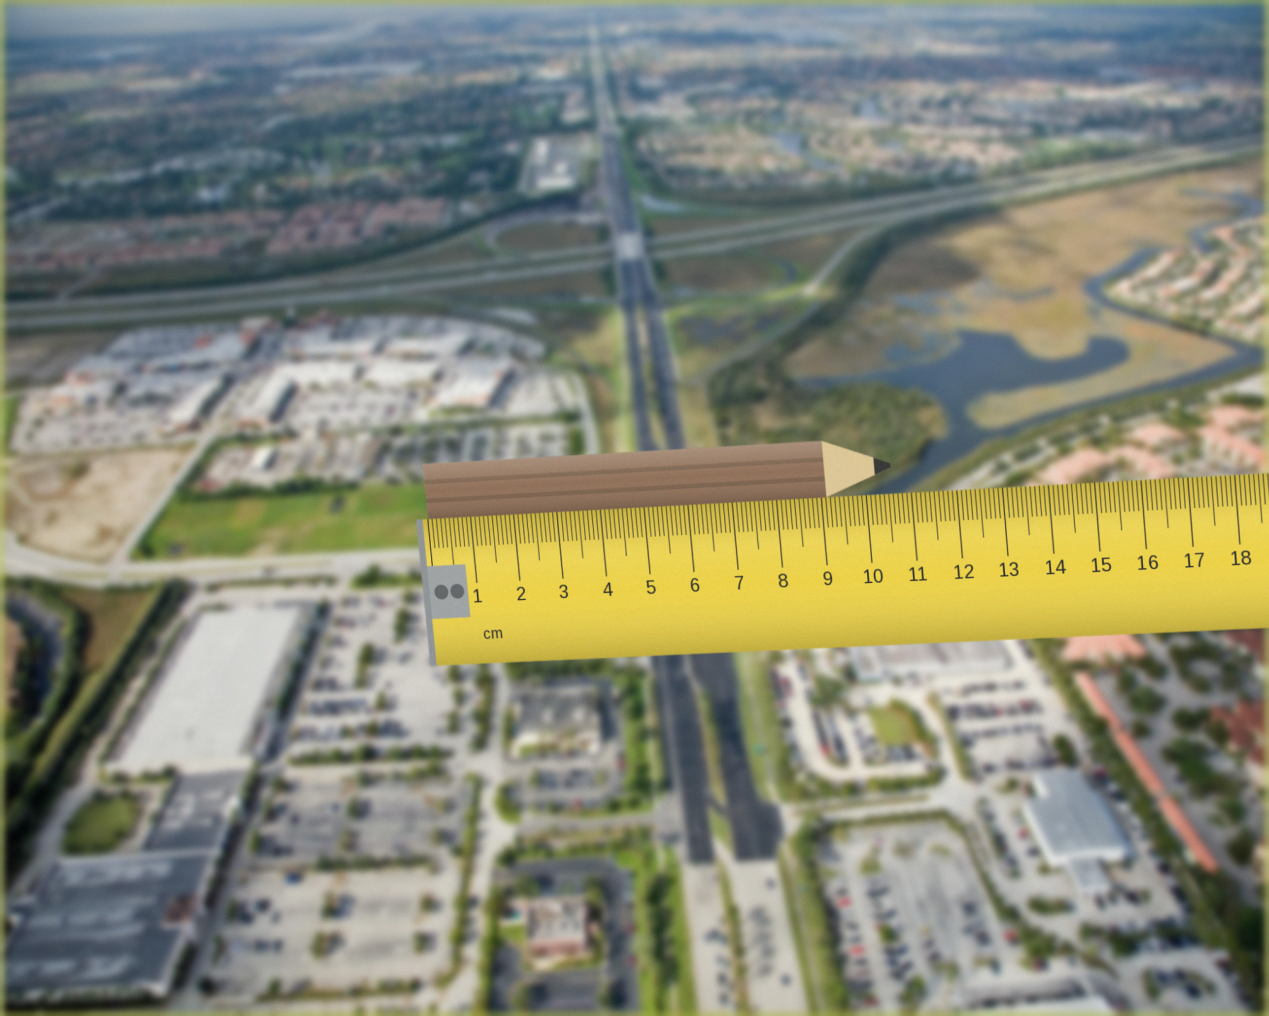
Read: {"value": 10.6, "unit": "cm"}
